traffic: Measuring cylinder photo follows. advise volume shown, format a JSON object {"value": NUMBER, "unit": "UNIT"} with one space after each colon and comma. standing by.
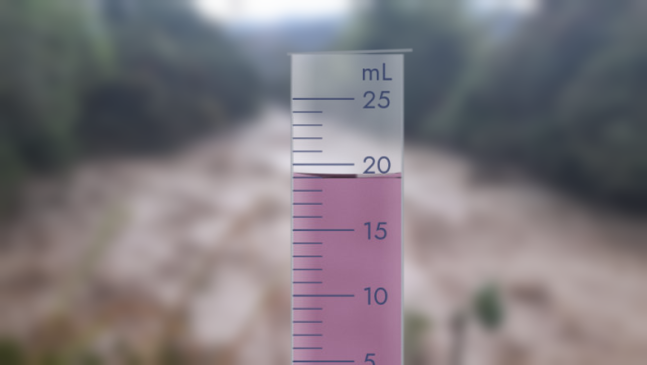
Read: {"value": 19, "unit": "mL"}
